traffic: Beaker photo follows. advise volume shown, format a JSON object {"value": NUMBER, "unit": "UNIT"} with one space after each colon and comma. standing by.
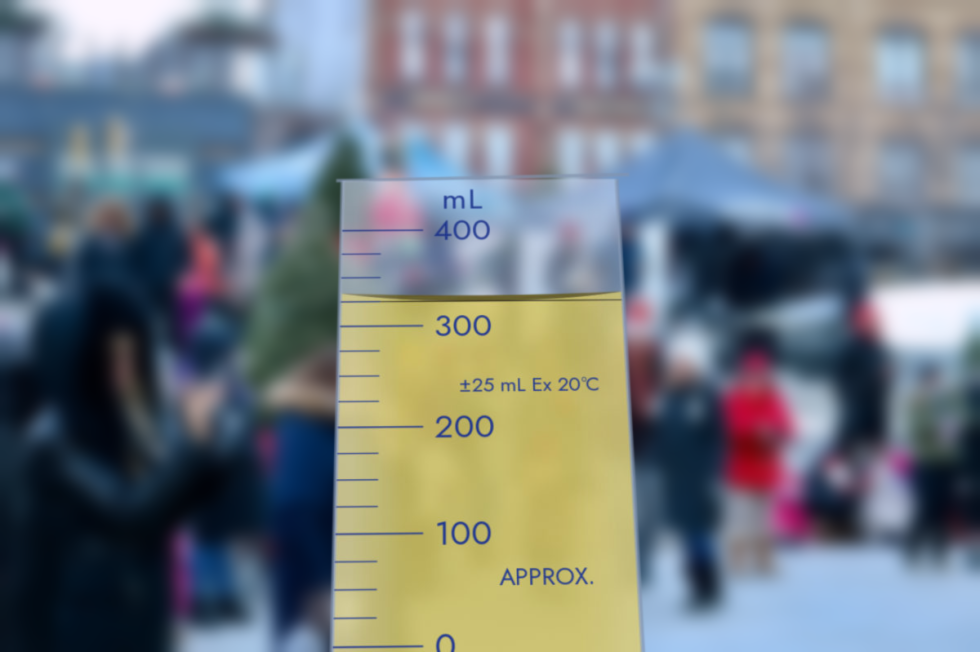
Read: {"value": 325, "unit": "mL"}
